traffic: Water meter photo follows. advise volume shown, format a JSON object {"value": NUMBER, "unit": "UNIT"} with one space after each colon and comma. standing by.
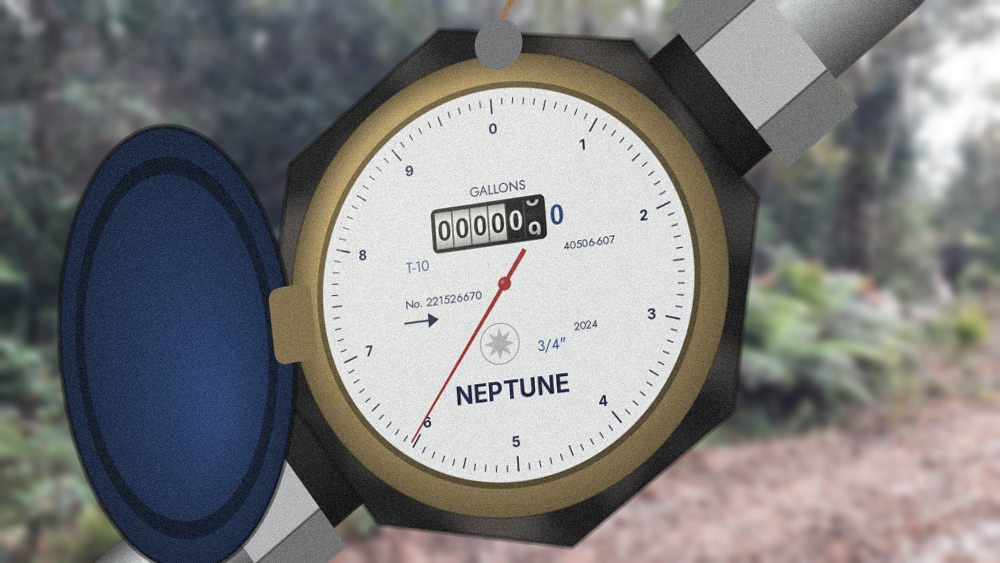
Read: {"value": 86.0, "unit": "gal"}
